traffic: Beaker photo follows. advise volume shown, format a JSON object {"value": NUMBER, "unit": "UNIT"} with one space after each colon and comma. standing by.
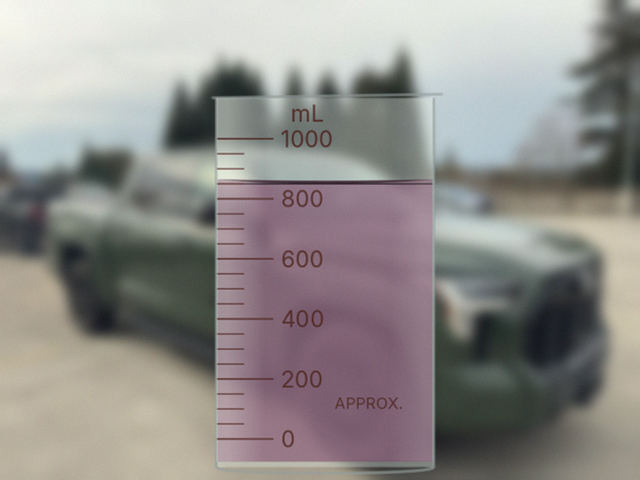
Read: {"value": 850, "unit": "mL"}
